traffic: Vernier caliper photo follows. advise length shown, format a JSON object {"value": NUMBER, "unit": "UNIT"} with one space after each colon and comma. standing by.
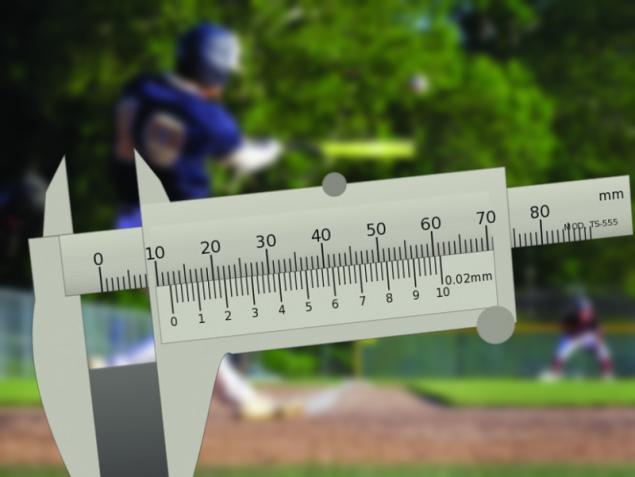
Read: {"value": 12.2, "unit": "mm"}
